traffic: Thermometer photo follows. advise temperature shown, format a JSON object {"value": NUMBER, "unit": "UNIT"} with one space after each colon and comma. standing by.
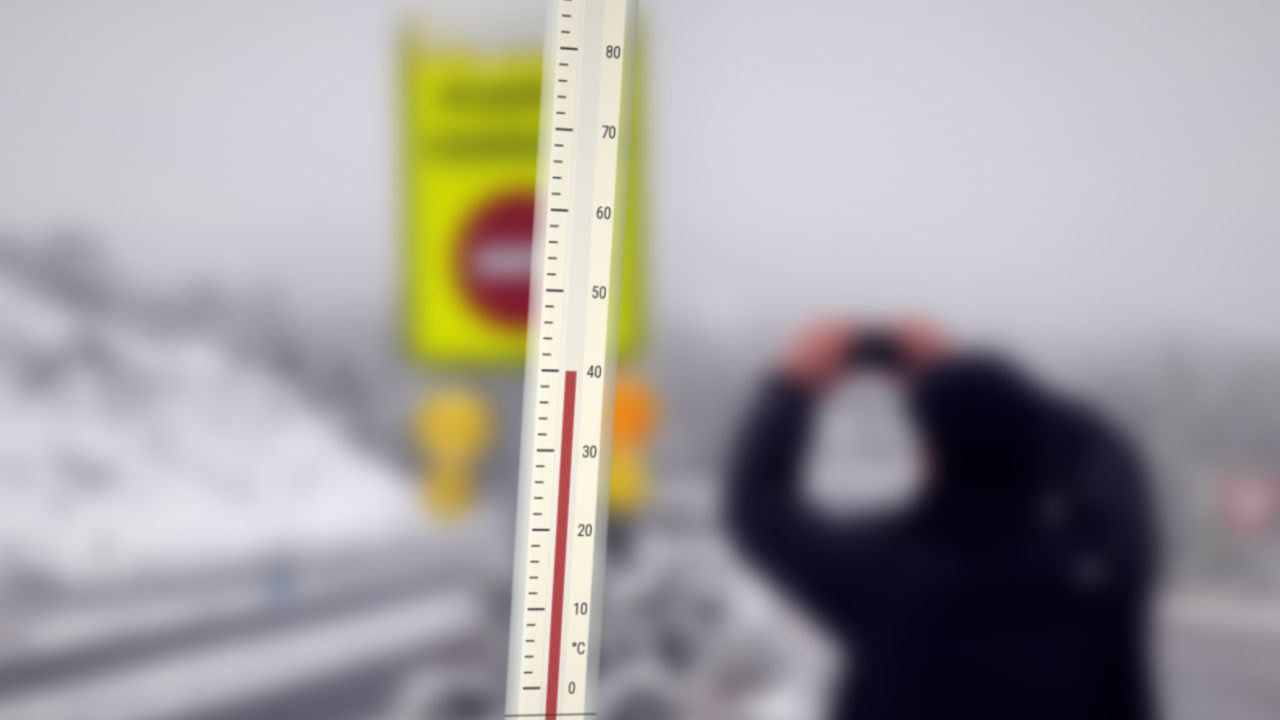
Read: {"value": 40, "unit": "°C"}
